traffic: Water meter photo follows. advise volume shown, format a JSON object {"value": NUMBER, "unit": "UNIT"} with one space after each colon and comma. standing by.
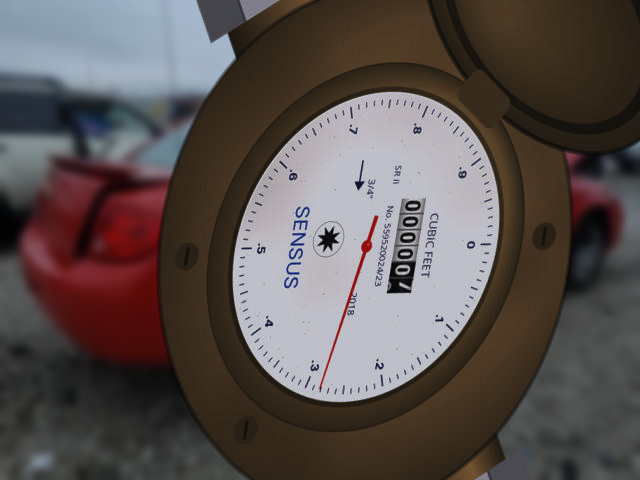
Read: {"value": 7.28, "unit": "ft³"}
